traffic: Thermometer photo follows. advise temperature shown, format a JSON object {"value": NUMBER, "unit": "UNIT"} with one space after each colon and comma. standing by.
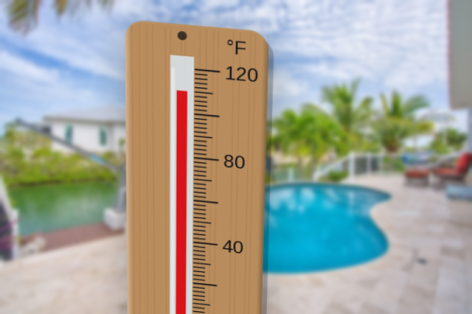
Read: {"value": 110, "unit": "°F"}
